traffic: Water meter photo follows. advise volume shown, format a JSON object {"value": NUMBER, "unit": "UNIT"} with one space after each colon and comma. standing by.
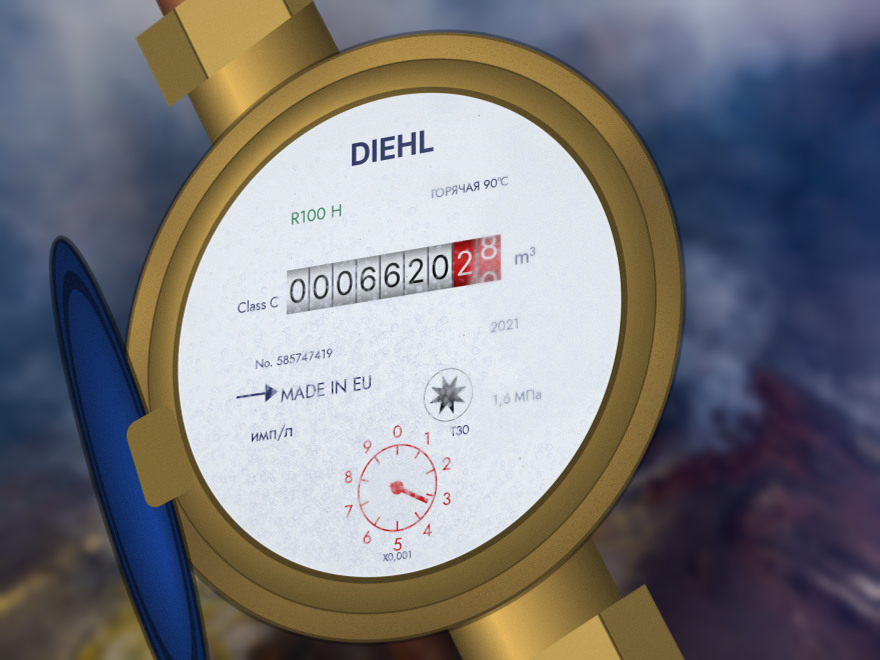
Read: {"value": 6620.283, "unit": "m³"}
